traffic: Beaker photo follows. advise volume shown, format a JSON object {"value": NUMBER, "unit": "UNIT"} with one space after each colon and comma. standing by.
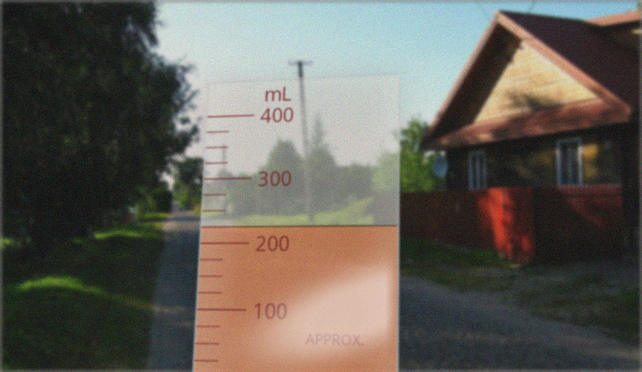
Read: {"value": 225, "unit": "mL"}
